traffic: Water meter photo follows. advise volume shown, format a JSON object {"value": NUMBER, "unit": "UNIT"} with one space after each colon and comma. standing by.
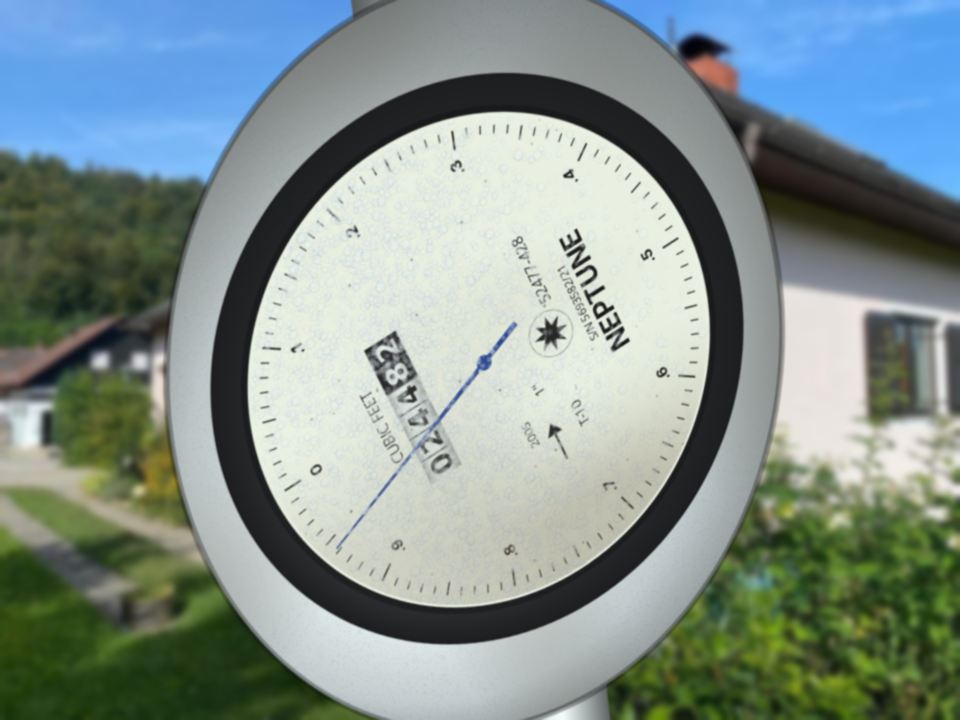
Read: {"value": 24481.94, "unit": "ft³"}
